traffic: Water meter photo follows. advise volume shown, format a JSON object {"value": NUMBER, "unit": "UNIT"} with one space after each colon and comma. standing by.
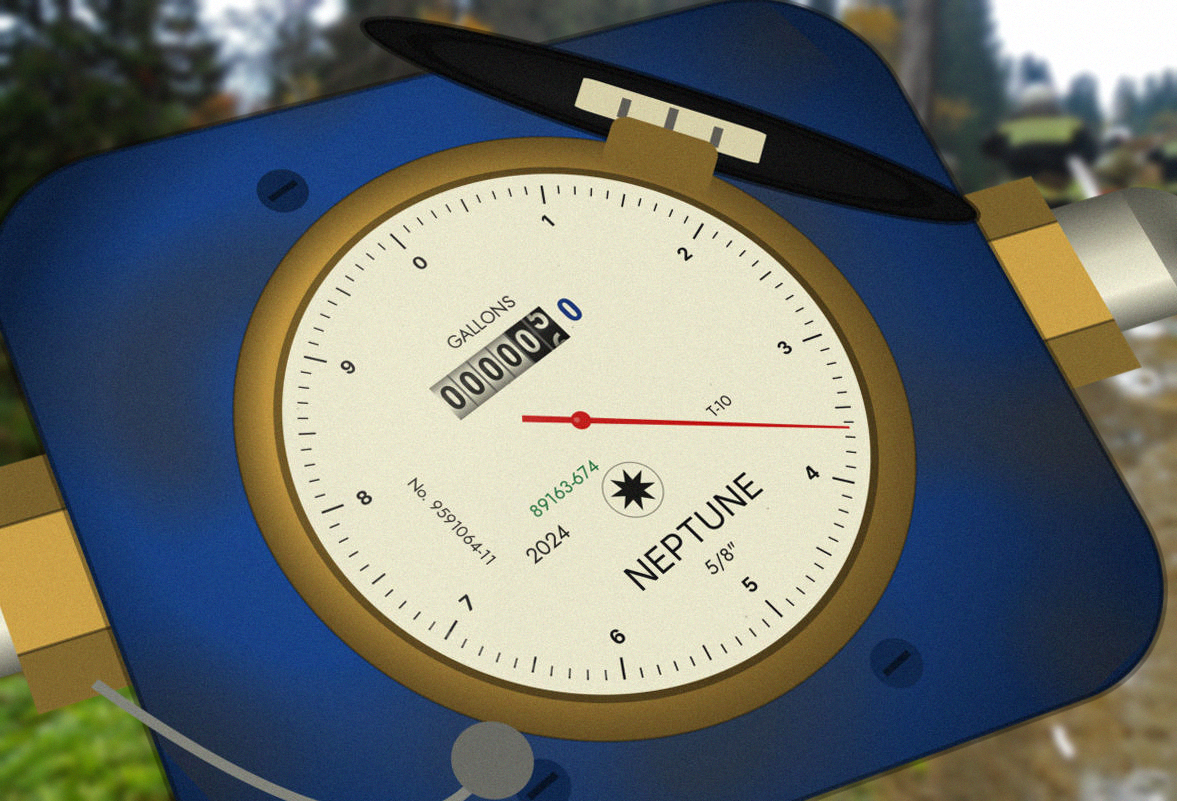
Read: {"value": 53.6, "unit": "gal"}
